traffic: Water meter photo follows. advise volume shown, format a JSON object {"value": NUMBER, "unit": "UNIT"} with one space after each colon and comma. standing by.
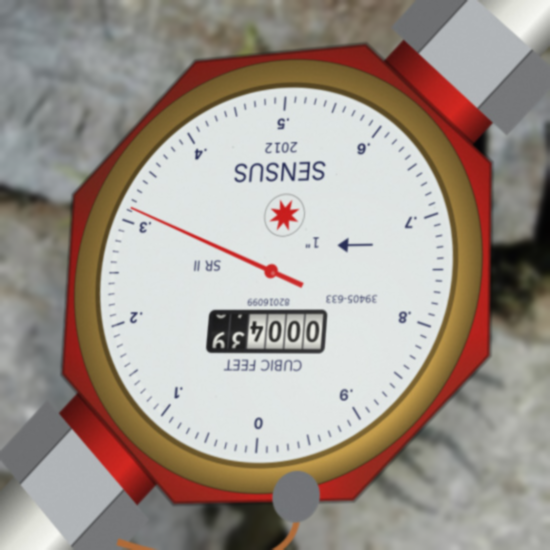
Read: {"value": 439.31, "unit": "ft³"}
